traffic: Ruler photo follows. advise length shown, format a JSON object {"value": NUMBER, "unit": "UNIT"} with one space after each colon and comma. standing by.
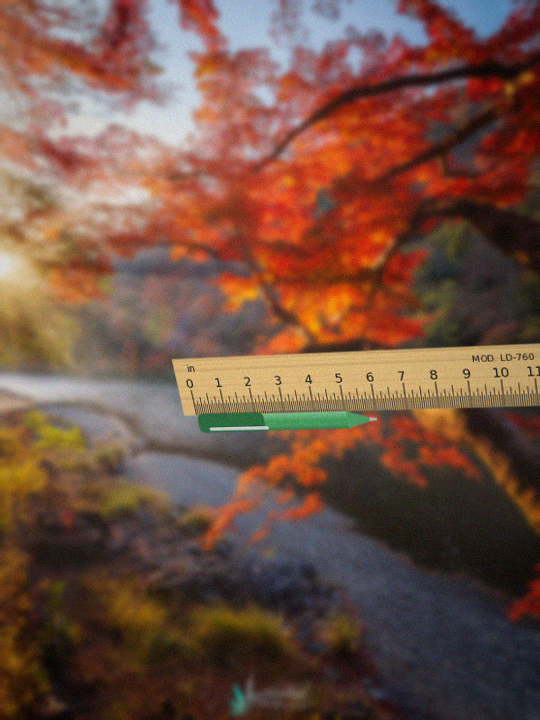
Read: {"value": 6, "unit": "in"}
